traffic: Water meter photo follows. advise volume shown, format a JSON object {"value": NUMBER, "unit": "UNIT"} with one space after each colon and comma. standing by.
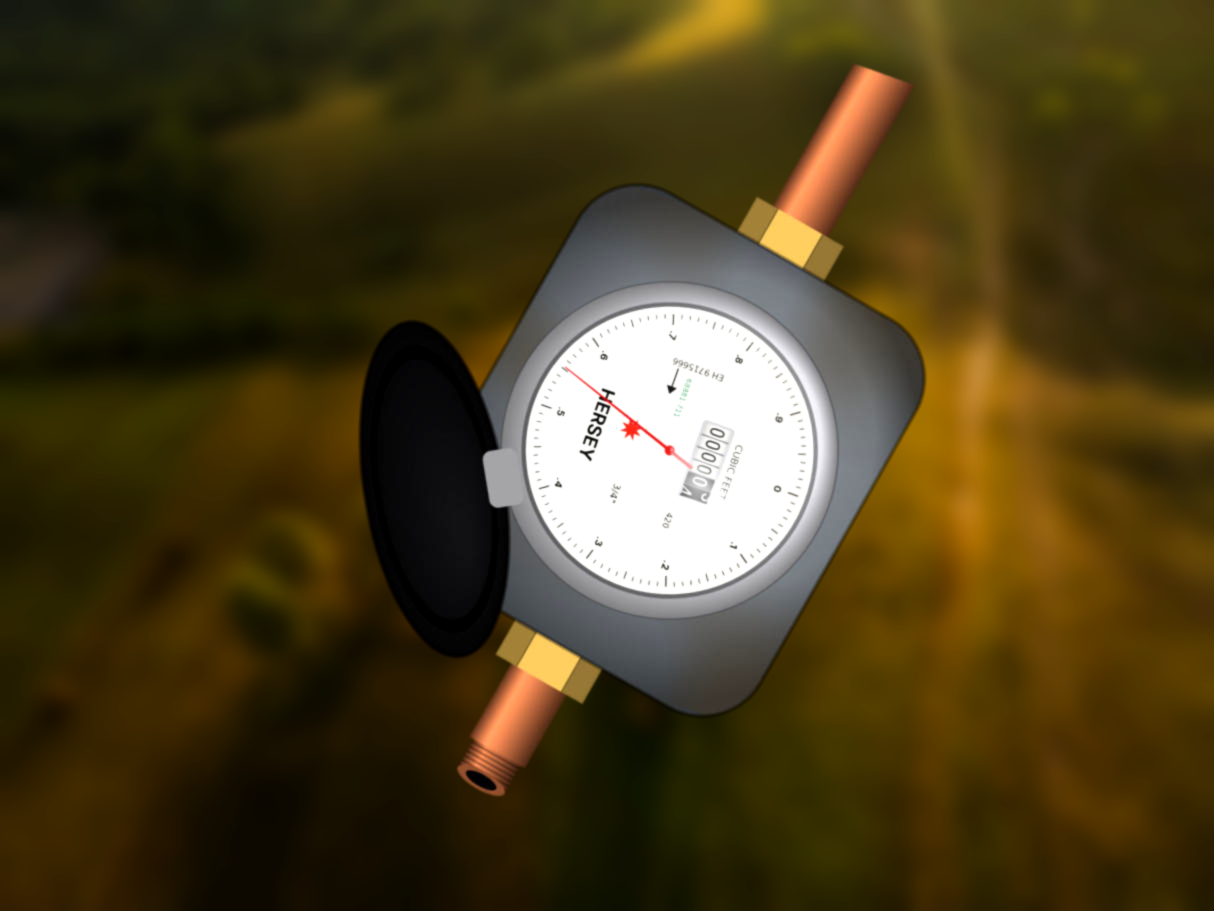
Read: {"value": 3.55, "unit": "ft³"}
